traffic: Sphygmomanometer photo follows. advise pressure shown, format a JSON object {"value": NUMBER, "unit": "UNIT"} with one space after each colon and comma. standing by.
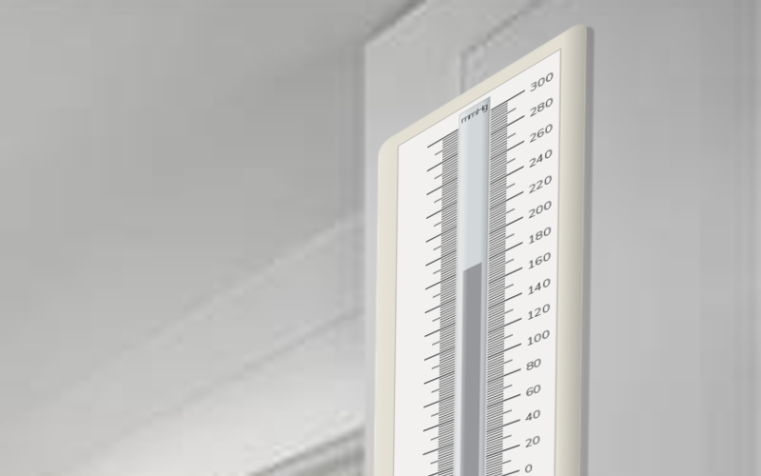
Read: {"value": 180, "unit": "mmHg"}
